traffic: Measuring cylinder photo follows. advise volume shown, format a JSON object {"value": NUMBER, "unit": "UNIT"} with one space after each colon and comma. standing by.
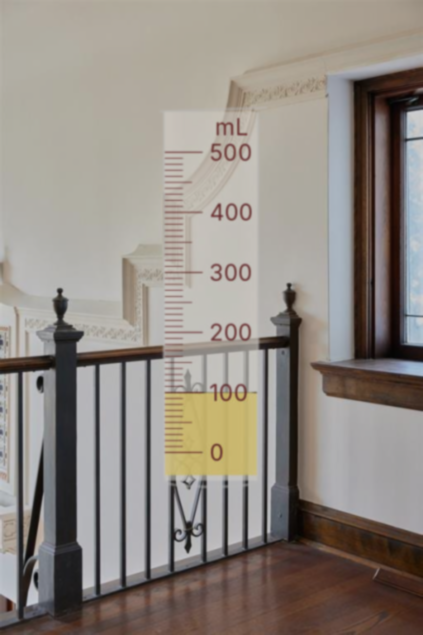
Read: {"value": 100, "unit": "mL"}
